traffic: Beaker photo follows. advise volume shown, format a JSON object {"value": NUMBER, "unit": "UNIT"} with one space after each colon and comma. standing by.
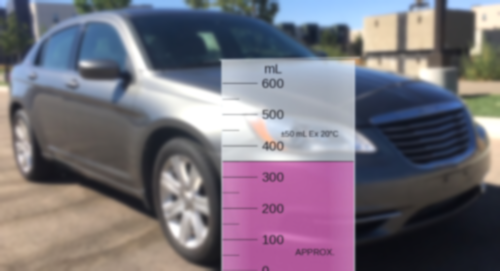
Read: {"value": 350, "unit": "mL"}
